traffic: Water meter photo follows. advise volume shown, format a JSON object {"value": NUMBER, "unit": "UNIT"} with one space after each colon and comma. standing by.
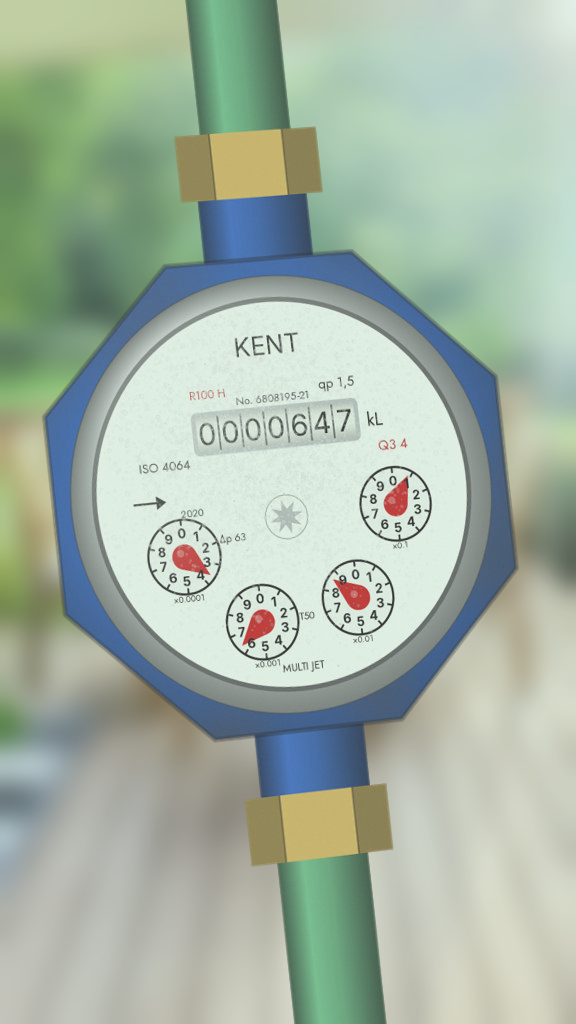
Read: {"value": 647.0863, "unit": "kL"}
